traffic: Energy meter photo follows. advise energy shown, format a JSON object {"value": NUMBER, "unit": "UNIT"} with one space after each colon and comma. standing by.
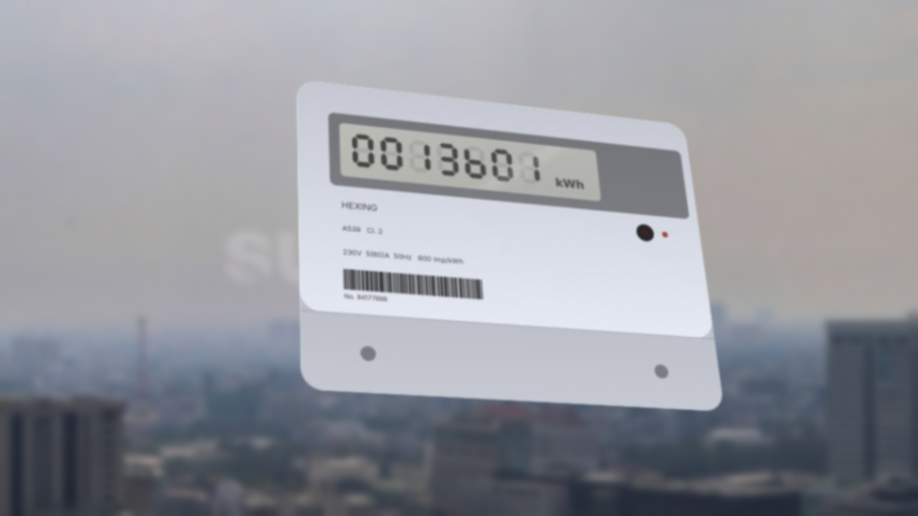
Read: {"value": 13601, "unit": "kWh"}
